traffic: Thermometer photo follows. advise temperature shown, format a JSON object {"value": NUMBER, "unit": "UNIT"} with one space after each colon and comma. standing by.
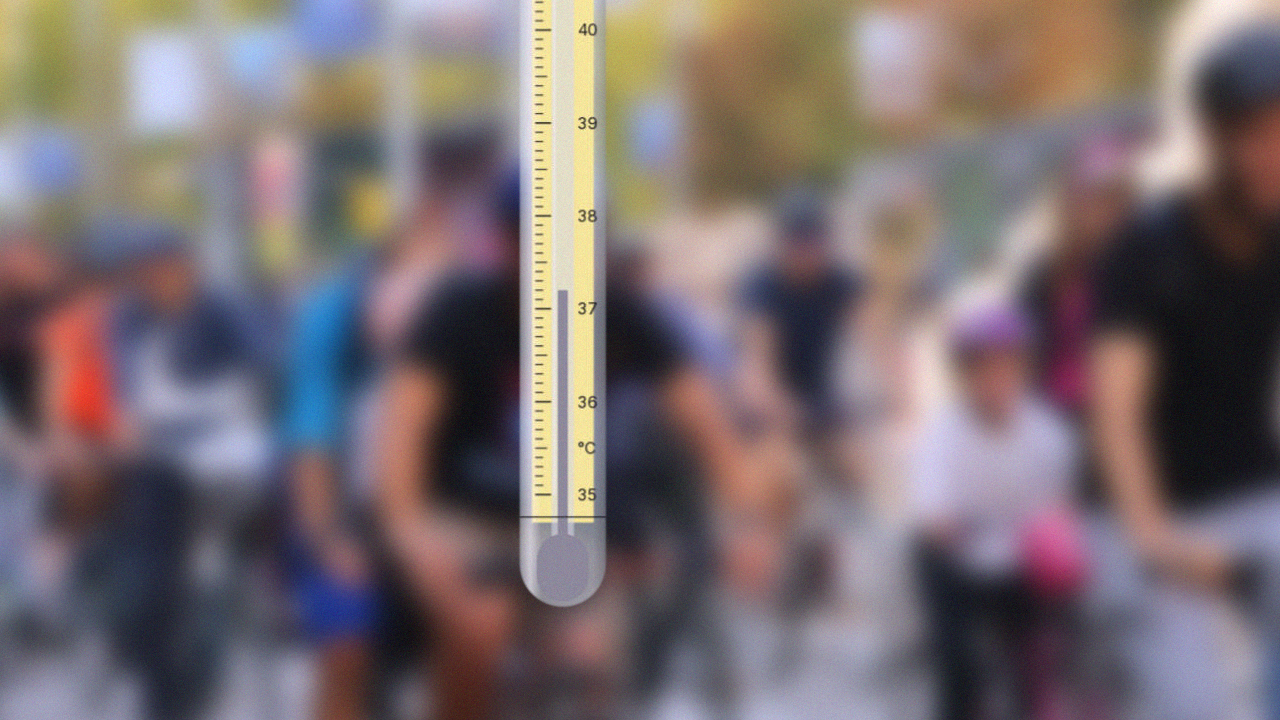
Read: {"value": 37.2, "unit": "°C"}
